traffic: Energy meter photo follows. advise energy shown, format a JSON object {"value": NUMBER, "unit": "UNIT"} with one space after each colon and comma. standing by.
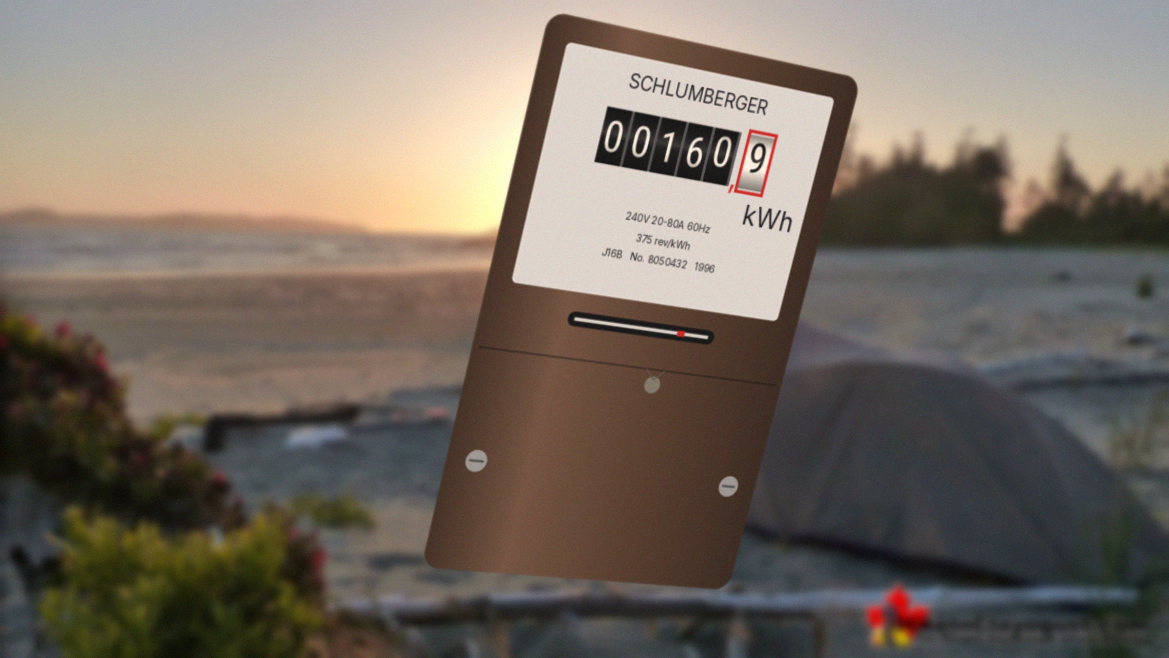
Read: {"value": 160.9, "unit": "kWh"}
